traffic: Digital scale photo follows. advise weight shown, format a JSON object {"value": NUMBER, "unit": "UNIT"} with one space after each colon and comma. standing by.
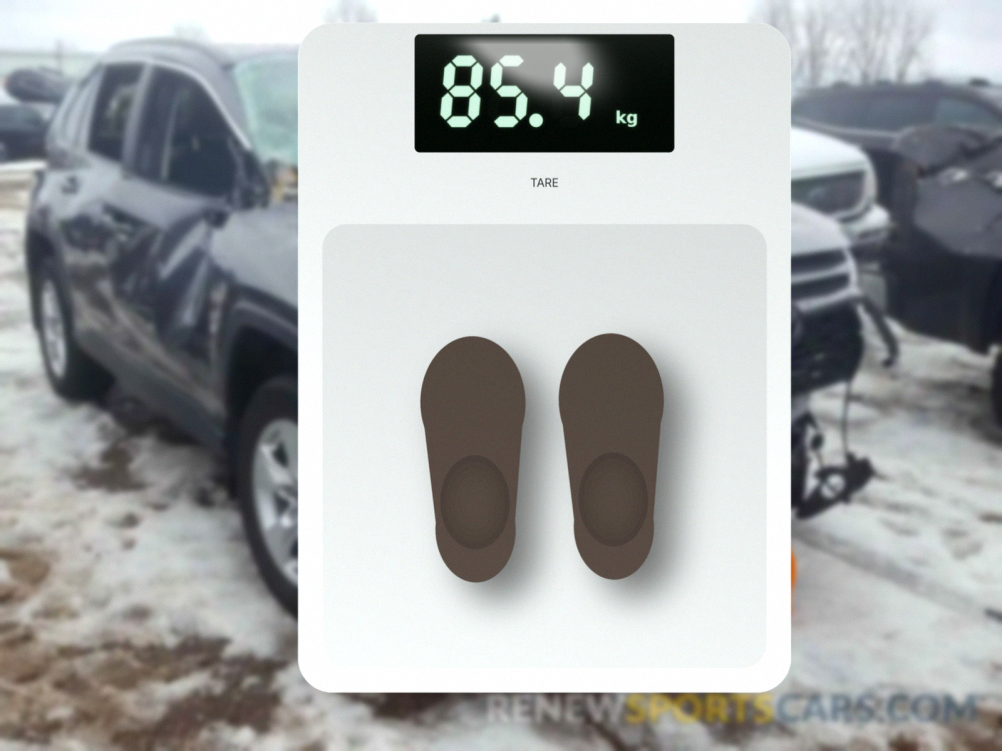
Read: {"value": 85.4, "unit": "kg"}
